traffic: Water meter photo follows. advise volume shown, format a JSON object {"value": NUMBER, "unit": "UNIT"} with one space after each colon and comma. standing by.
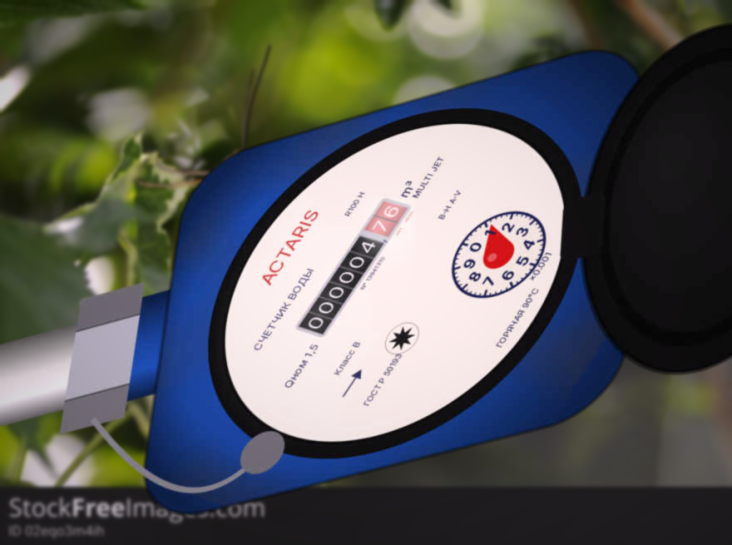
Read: {"value": 4.761, "unit": "m³"}
